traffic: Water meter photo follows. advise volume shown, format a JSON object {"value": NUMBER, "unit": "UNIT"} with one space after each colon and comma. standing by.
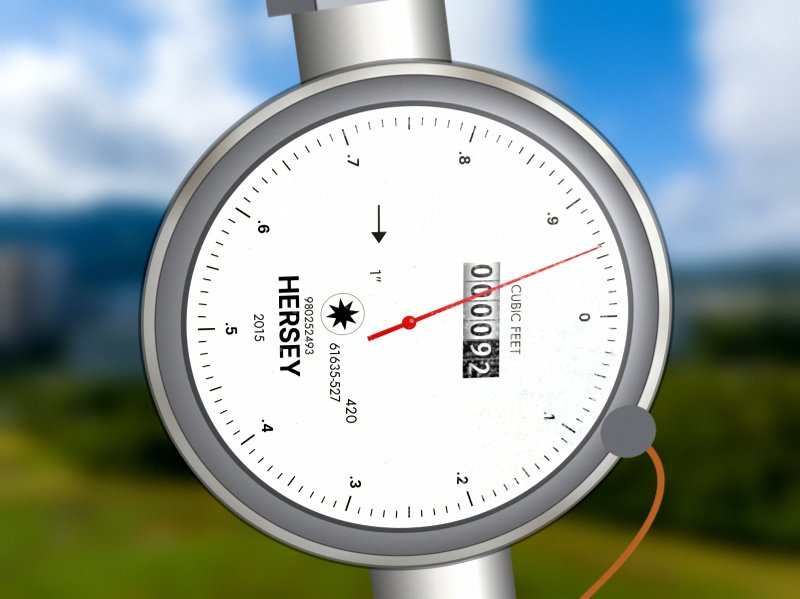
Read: {"value": 91.94, "unit": "ft³"}
